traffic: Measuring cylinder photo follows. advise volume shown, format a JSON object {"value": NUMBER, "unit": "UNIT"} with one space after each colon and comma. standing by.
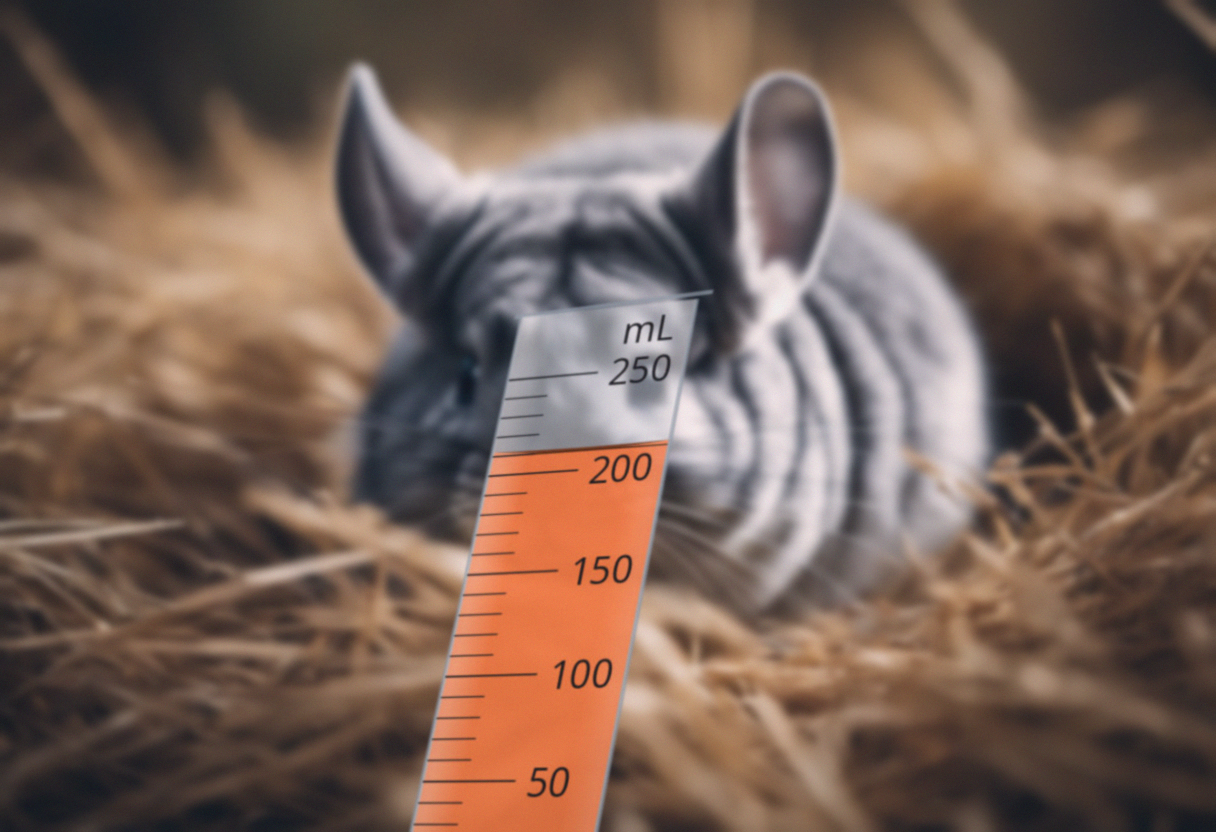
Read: {"value": 210, "unit": "mL"}
